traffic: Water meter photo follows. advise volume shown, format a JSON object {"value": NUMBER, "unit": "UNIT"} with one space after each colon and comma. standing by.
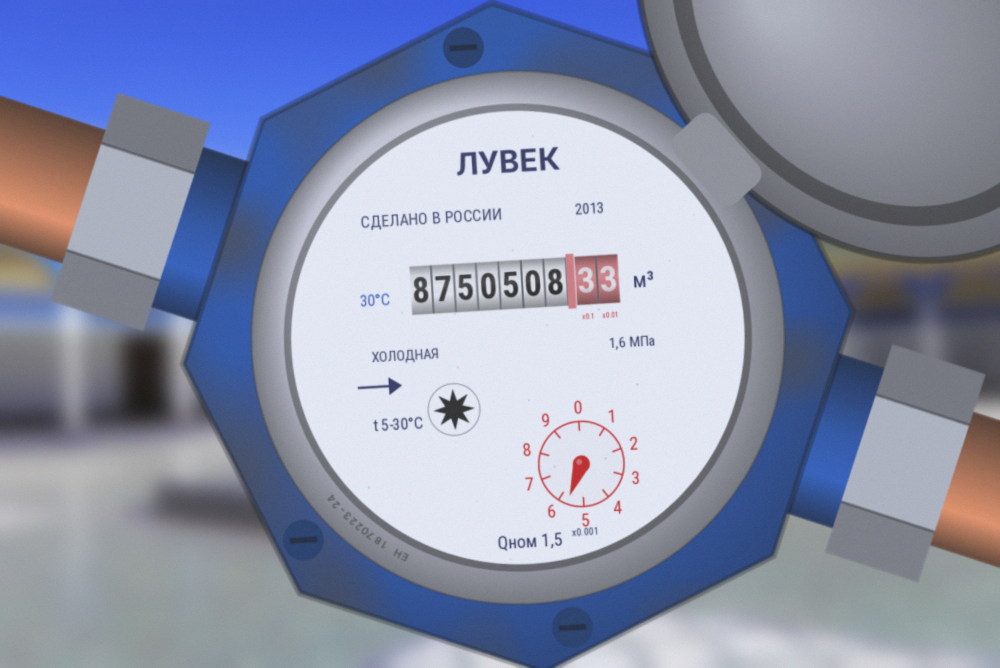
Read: {"value": 8750508.335, "unit": "m³"}
